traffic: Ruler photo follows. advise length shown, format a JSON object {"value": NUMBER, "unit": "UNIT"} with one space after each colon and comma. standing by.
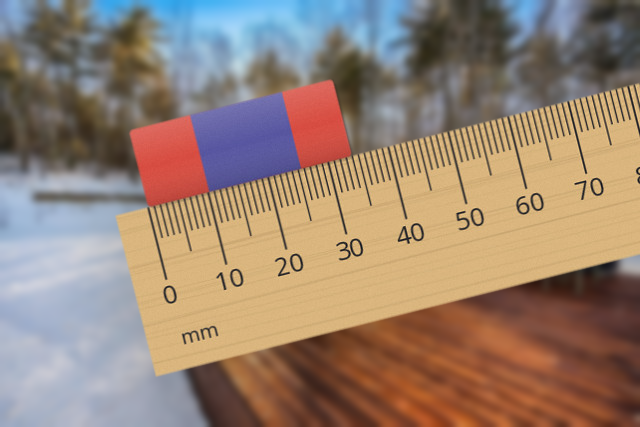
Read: {"value": 34, "unit": "mm"}
